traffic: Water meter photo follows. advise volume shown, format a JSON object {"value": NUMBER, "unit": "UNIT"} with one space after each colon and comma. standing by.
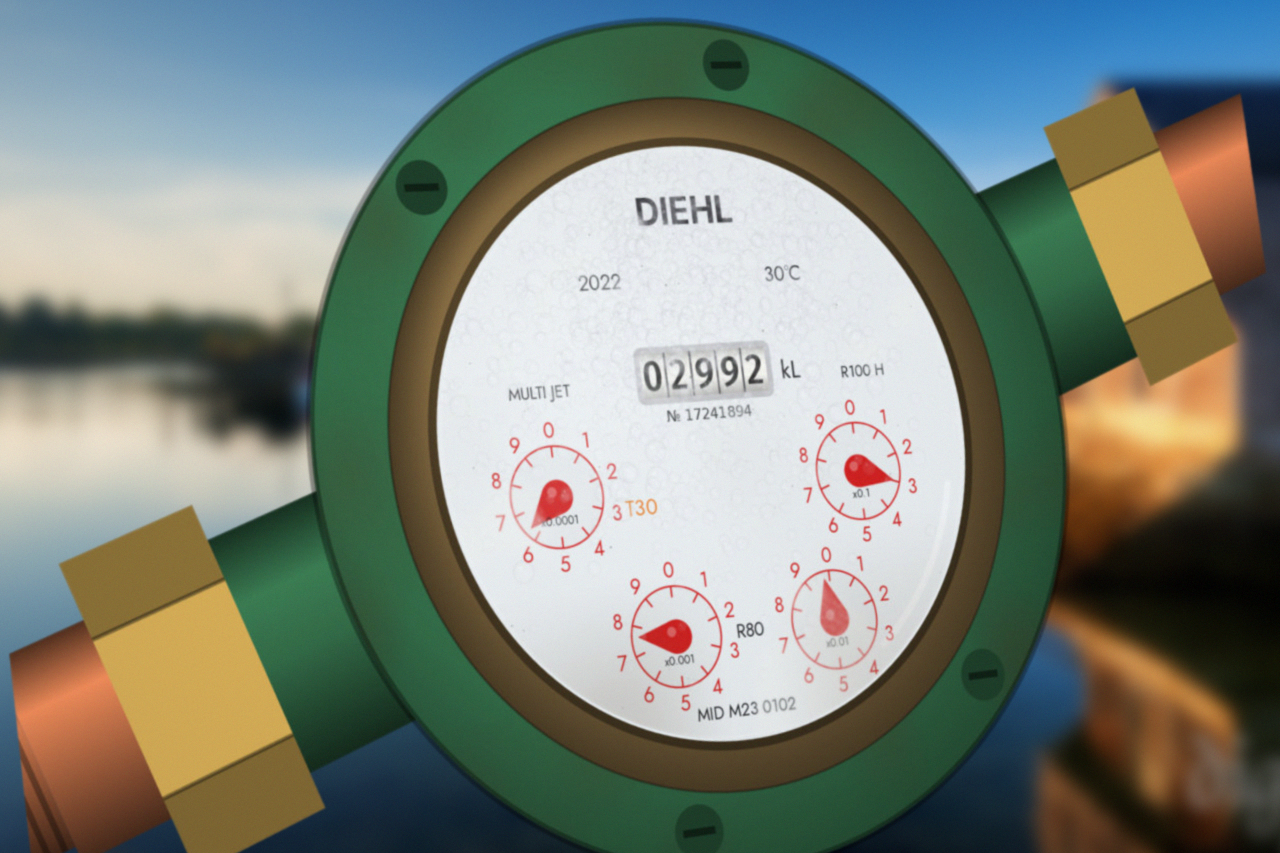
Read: {"value": 2992.2976, "unit": "kL"}
